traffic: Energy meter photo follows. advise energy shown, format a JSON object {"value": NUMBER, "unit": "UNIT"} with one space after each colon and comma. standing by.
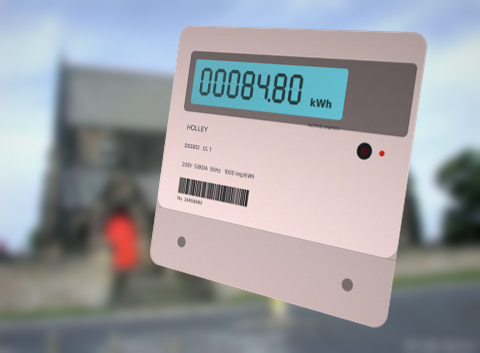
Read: {"value": 84.80, "unit": "kWh"}
